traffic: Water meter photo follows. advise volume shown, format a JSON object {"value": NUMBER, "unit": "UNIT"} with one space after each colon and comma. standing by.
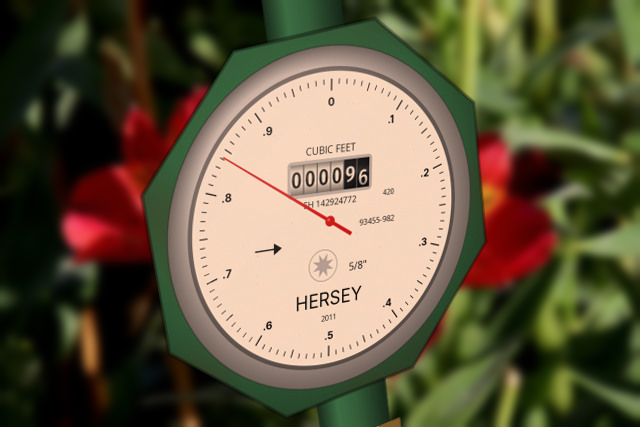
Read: {"value": 95.84, "unit": "ft³"}
